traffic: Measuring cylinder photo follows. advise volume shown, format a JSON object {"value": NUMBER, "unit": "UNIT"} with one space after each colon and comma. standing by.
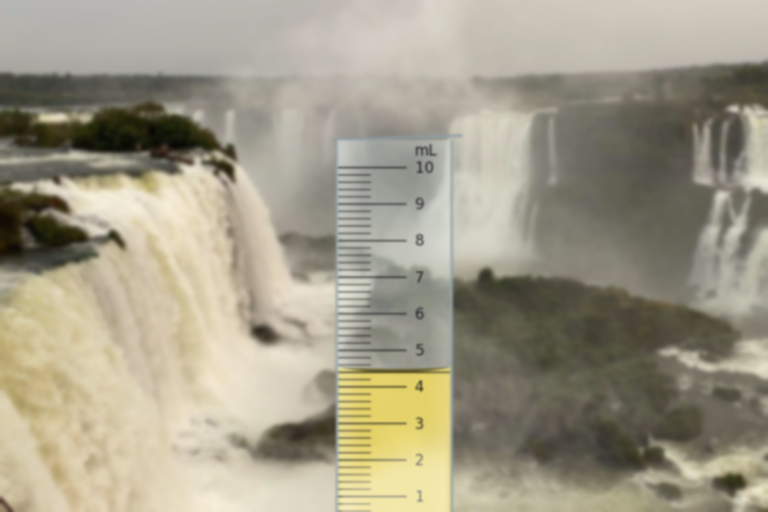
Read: {"value": 4.4, "unit": "mL"}
